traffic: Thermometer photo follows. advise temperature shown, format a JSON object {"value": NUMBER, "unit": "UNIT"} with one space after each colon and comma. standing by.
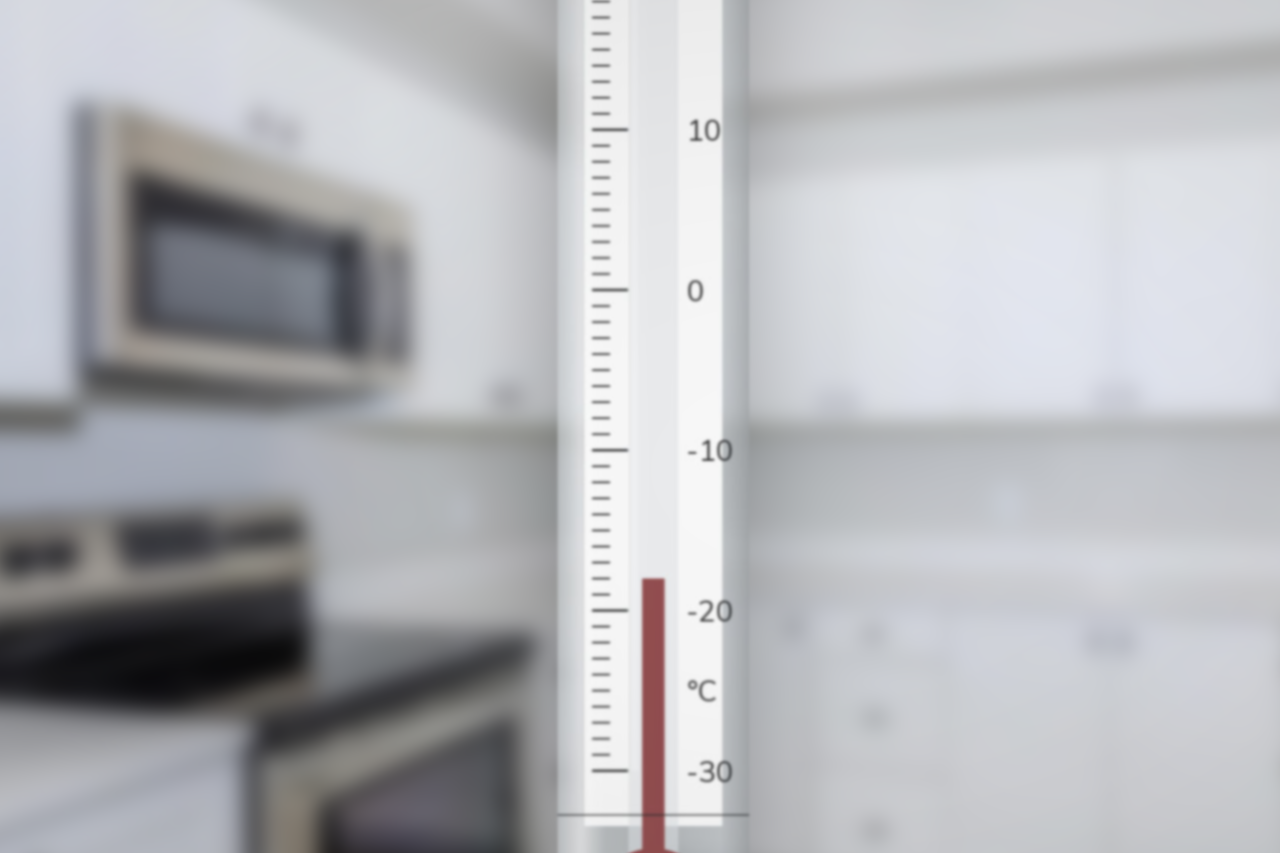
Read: {"value": -18, "unit": "°C"}
